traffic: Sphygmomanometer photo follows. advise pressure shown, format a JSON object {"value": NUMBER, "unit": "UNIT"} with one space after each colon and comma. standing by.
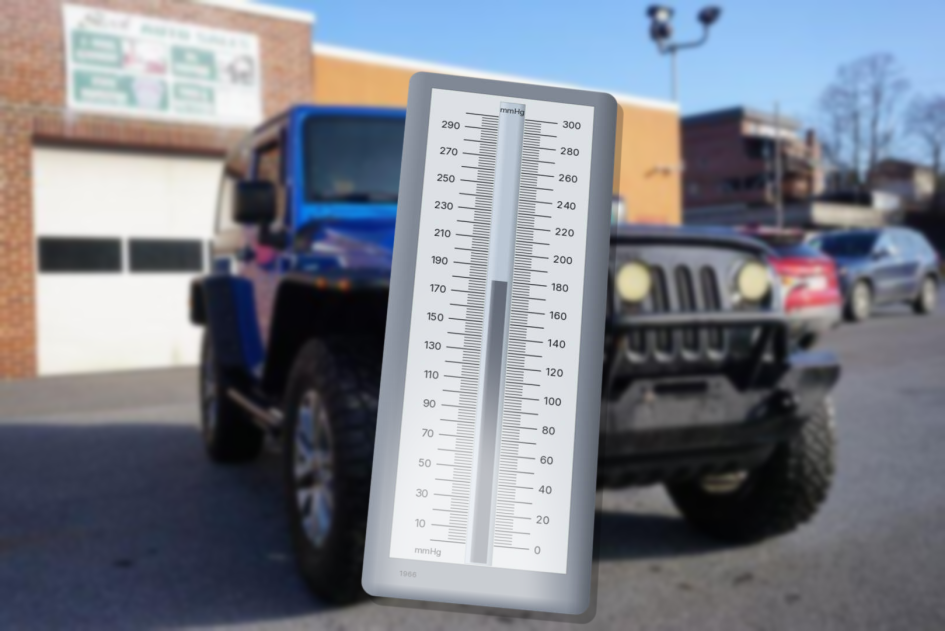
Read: {"value": 180, "unit": "mmHg"}
